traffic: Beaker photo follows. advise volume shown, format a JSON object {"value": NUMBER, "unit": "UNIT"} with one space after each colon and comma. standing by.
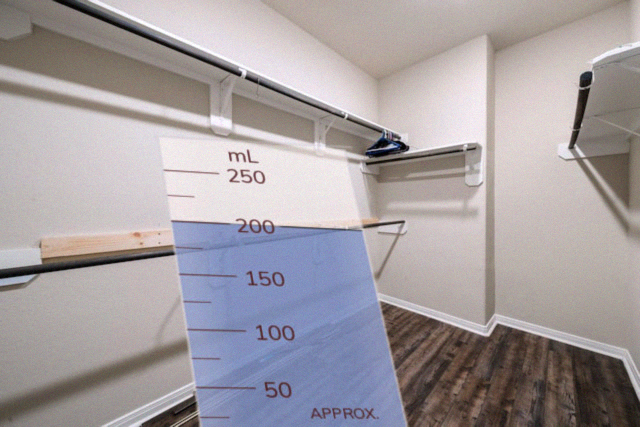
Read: {"value": 200, "unit": "mL"}
